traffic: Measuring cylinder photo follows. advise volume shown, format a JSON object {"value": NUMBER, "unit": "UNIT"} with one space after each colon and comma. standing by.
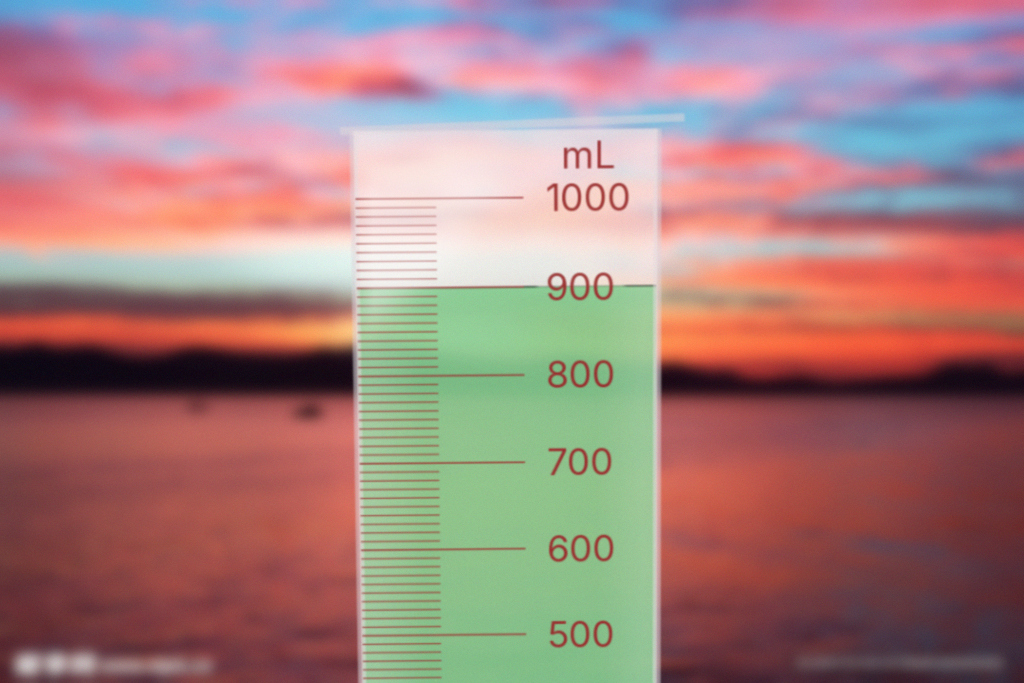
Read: {"value": 900, "unit": "mL"}
